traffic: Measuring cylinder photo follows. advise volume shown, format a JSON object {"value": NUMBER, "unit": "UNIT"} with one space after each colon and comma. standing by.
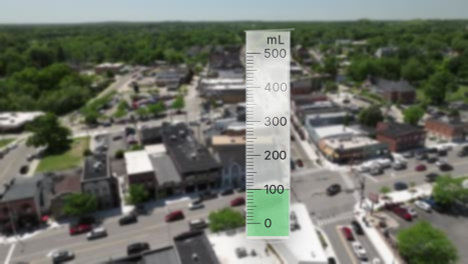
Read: {"value": 100, "unit": "mL"}
